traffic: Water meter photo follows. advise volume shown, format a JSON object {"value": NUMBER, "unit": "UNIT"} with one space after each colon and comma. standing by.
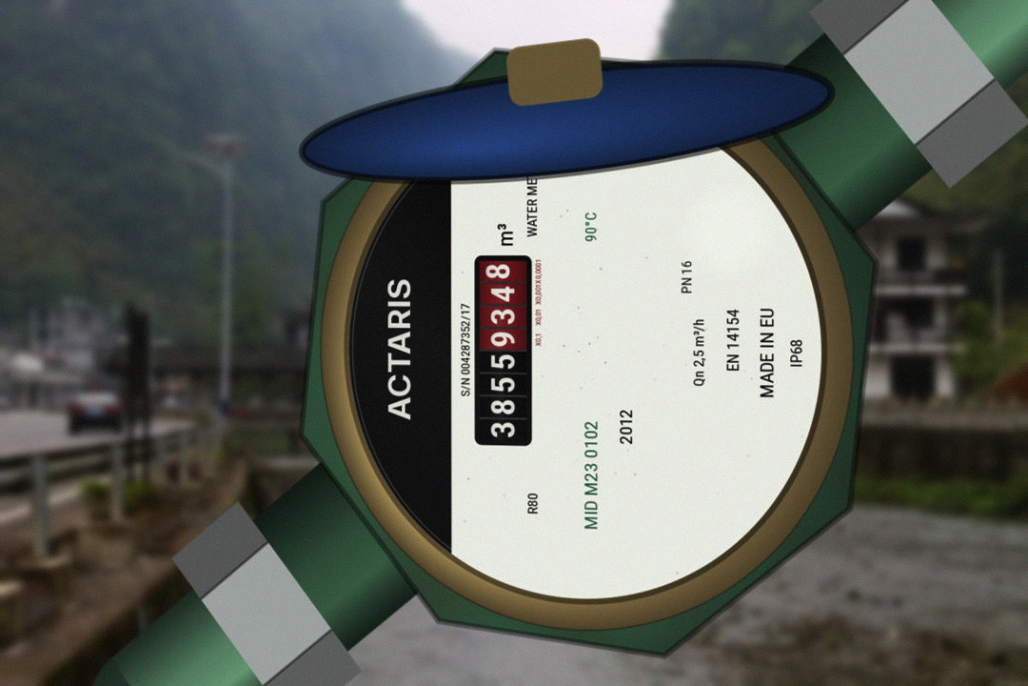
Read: {"value": 3855.9348, "unit": "m³"}
